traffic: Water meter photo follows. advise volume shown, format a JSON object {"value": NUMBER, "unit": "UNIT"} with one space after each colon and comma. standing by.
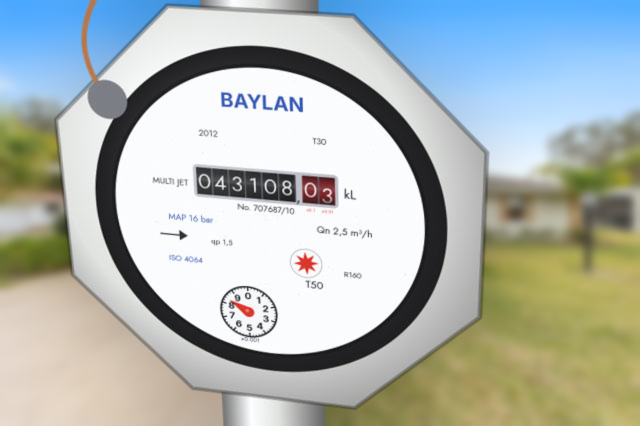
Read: {"value": 43108.028, "unit": "kL"}
